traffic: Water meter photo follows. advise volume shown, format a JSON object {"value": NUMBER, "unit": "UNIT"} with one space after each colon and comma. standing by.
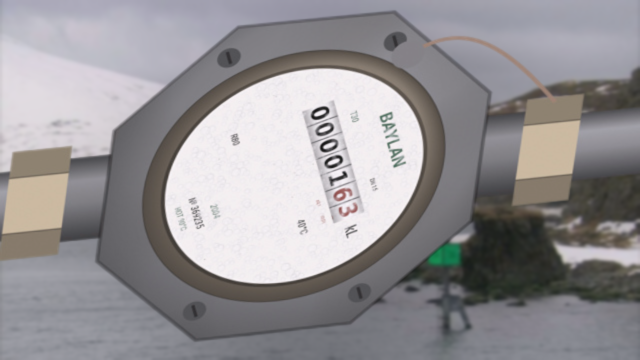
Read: {"value": 1.63, "unit": "kL"}
